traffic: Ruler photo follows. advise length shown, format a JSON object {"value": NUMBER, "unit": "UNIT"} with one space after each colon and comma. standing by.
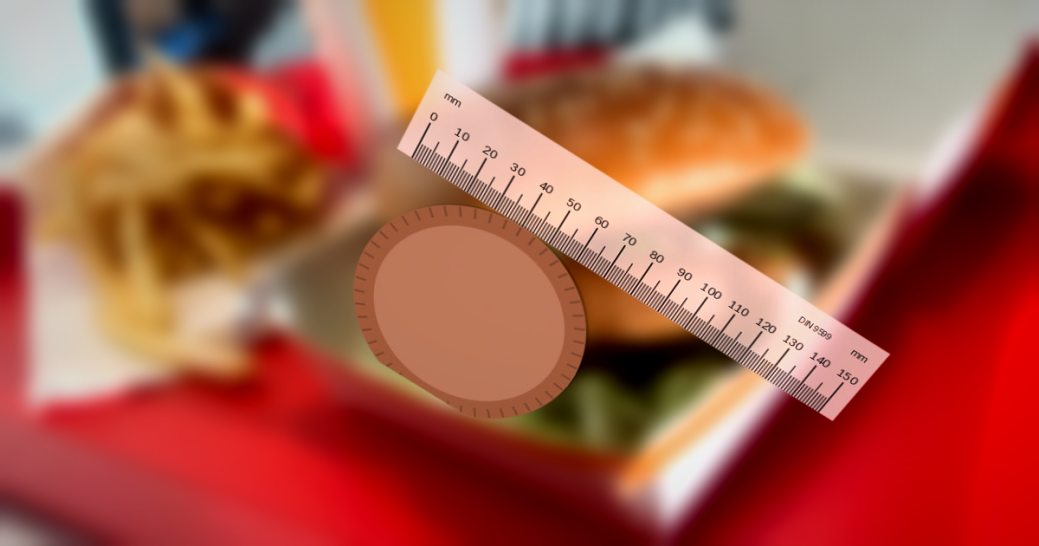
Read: {"value": 80, "unit": "mm"}
